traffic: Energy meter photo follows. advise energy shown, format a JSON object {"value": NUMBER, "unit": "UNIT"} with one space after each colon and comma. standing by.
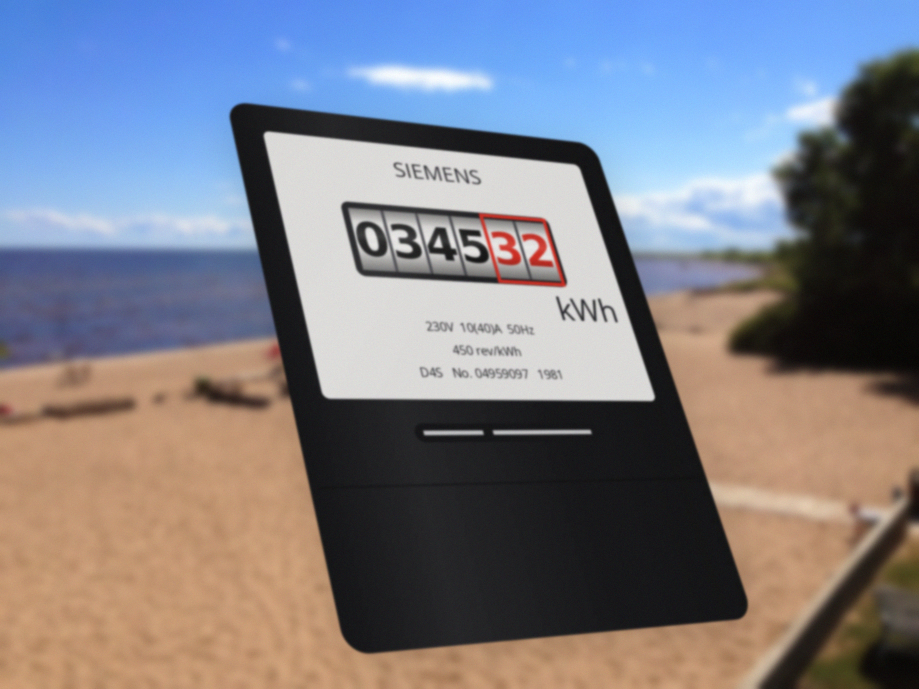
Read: {"value": 345.32, "unit": "kWh"}
